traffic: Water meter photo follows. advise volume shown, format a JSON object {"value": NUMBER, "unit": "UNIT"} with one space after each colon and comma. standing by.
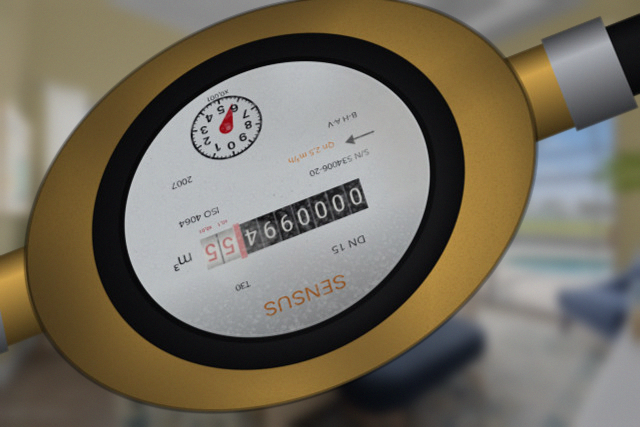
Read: {"value": 994.555, "unit": "m³"}
